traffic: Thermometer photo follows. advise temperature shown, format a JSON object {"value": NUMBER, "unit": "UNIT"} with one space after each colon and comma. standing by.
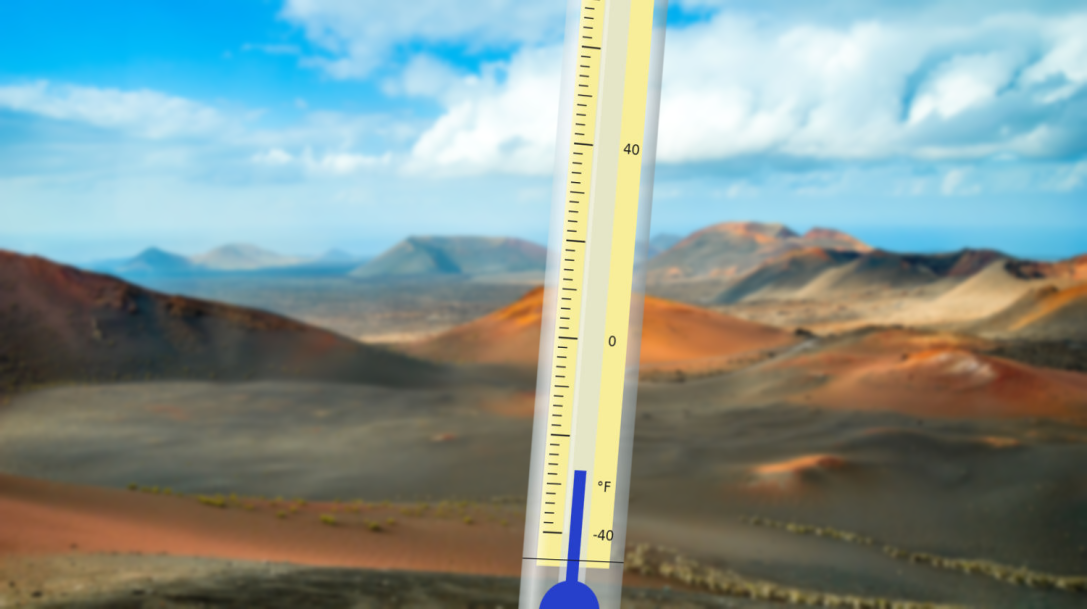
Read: {"value": -27, "unit": "°F"}
